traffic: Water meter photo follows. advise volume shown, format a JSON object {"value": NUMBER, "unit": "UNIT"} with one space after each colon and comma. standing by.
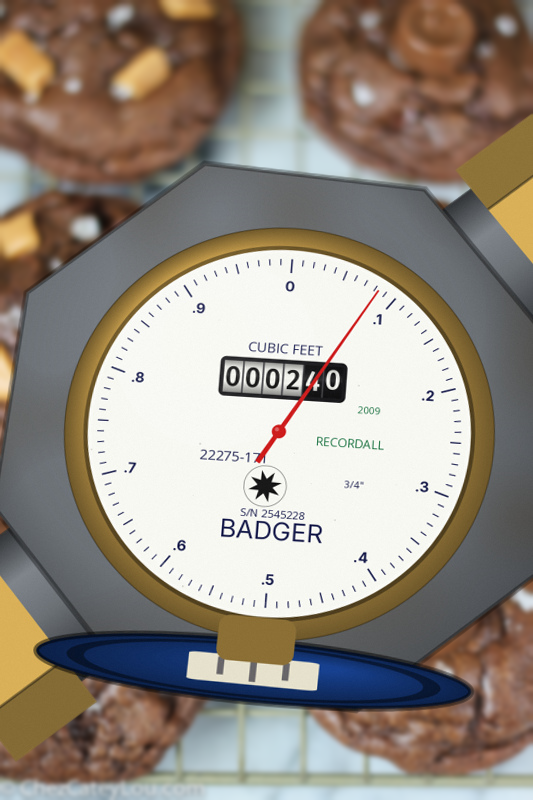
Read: {"value": 240.08, "unit": "ft³"}
